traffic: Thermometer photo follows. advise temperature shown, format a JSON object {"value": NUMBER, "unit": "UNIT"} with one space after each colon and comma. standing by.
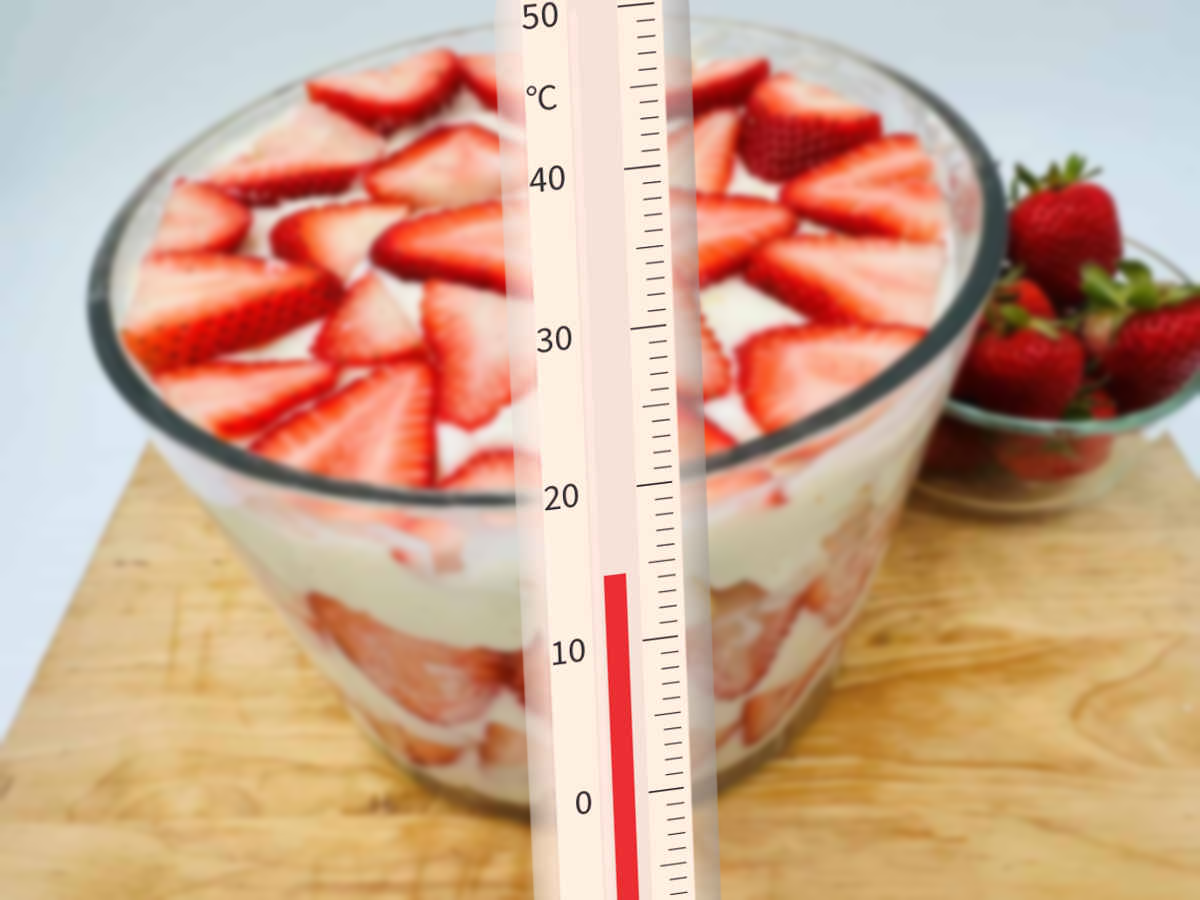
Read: {"value": 14.5, "unit": "°C"}
